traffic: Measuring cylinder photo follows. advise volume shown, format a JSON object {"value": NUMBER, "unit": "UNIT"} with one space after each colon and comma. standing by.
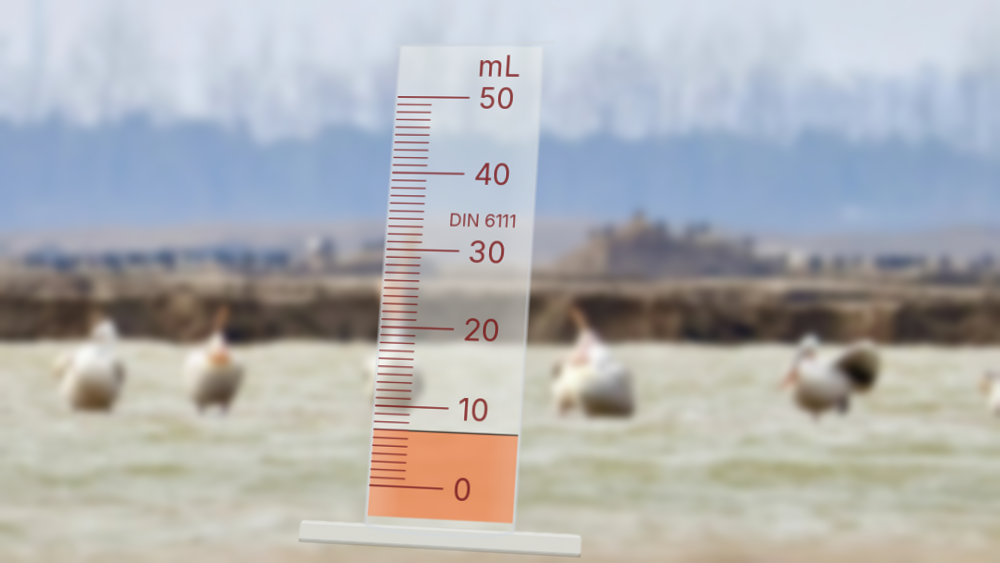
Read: {"value": 7, "unit": "mL"}
